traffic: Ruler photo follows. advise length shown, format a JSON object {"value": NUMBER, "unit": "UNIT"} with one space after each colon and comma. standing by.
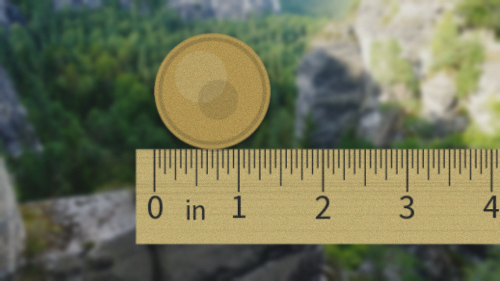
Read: {"value": 1.375, "unit": "in"}
